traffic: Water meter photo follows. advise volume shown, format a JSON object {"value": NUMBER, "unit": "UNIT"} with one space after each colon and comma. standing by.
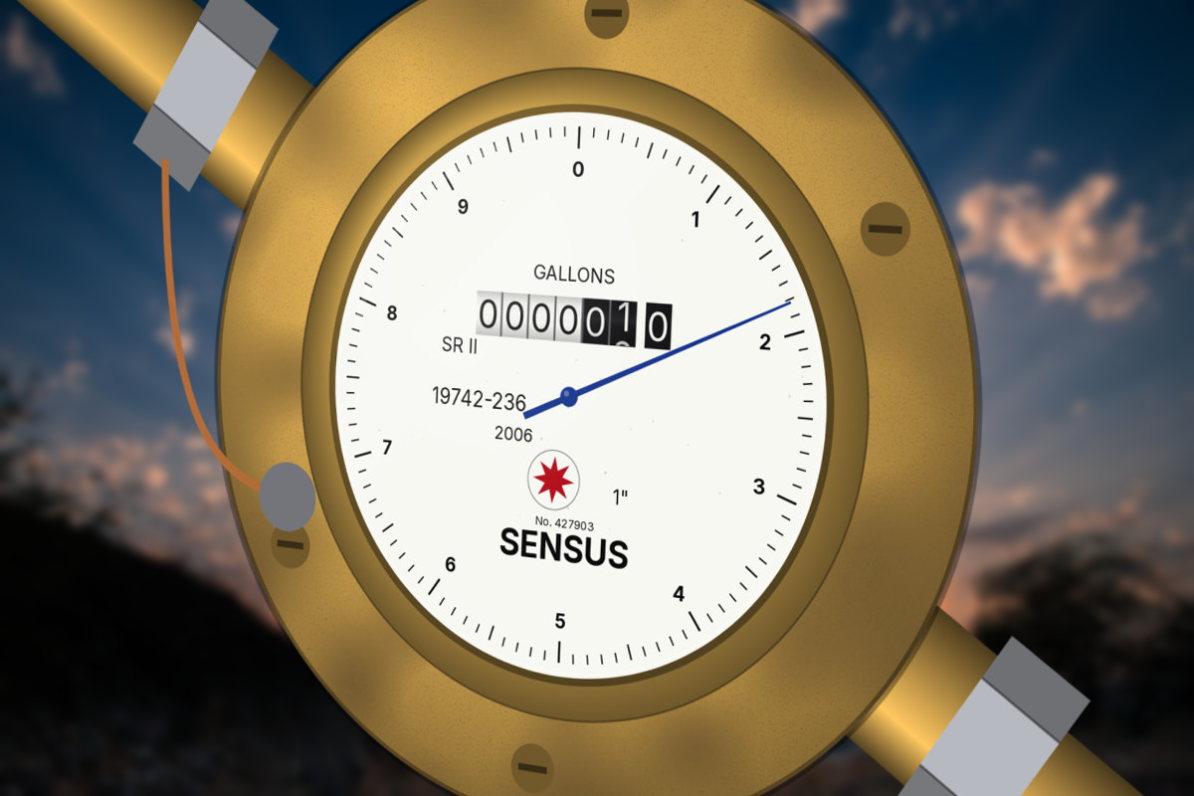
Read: {"value": 11.8, "unit": "gal"}
